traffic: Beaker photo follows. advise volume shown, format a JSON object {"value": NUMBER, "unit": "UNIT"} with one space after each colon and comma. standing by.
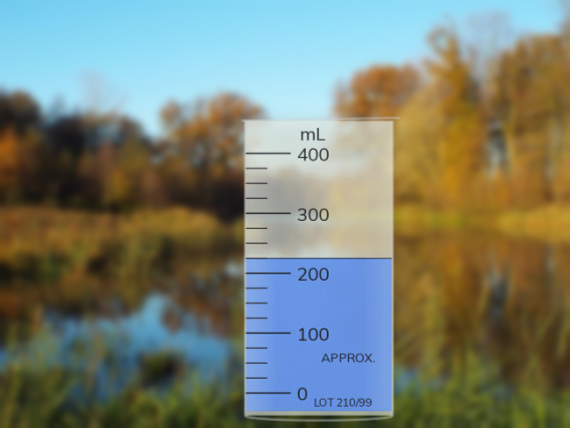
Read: {"value": 225, "unit": "mL"}
